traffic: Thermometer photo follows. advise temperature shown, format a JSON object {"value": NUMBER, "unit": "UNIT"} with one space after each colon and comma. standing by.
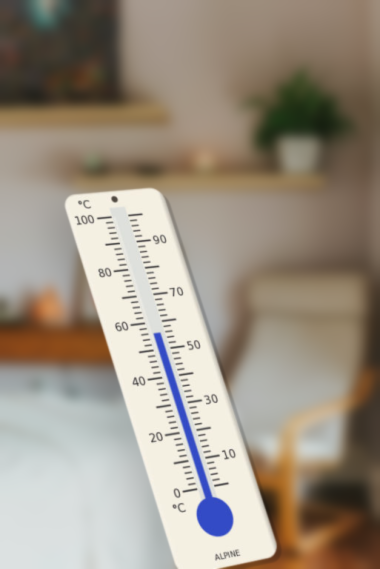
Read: {"value": 56, "unit": "°C"}
